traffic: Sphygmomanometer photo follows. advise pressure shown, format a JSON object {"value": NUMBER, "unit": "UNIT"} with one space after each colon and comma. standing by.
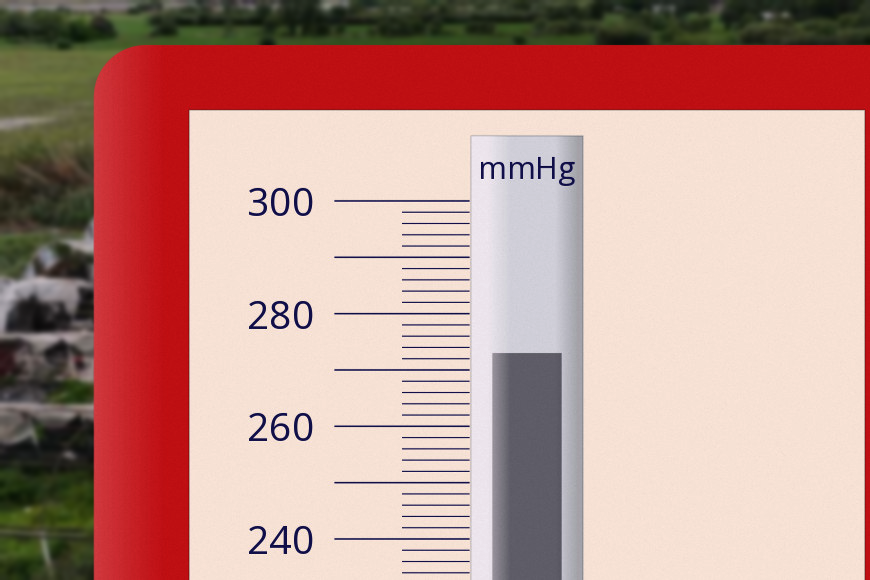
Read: {"value": 273, "unit": "mmHg"}
